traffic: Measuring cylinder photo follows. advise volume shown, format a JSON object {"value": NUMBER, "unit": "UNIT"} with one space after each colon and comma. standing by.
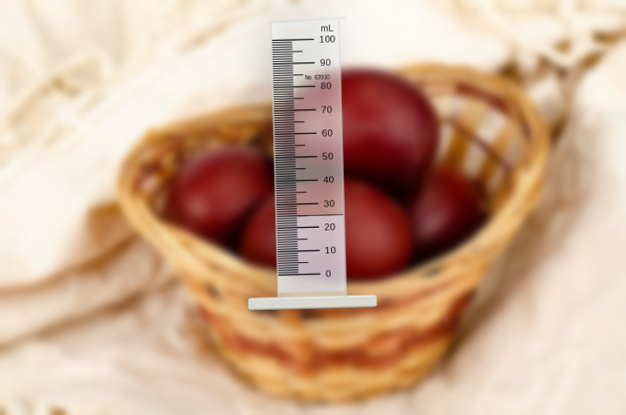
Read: {"value": 25, "unit": "mL"}
